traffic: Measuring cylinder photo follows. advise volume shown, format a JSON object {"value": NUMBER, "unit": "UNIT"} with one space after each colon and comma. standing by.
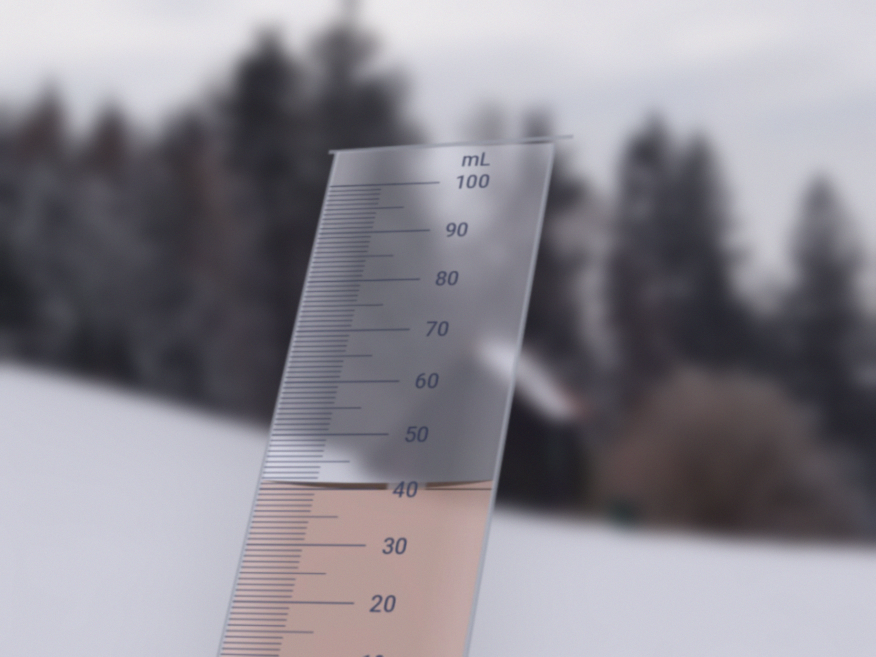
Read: {"value": 40, "unit": "mL"}
